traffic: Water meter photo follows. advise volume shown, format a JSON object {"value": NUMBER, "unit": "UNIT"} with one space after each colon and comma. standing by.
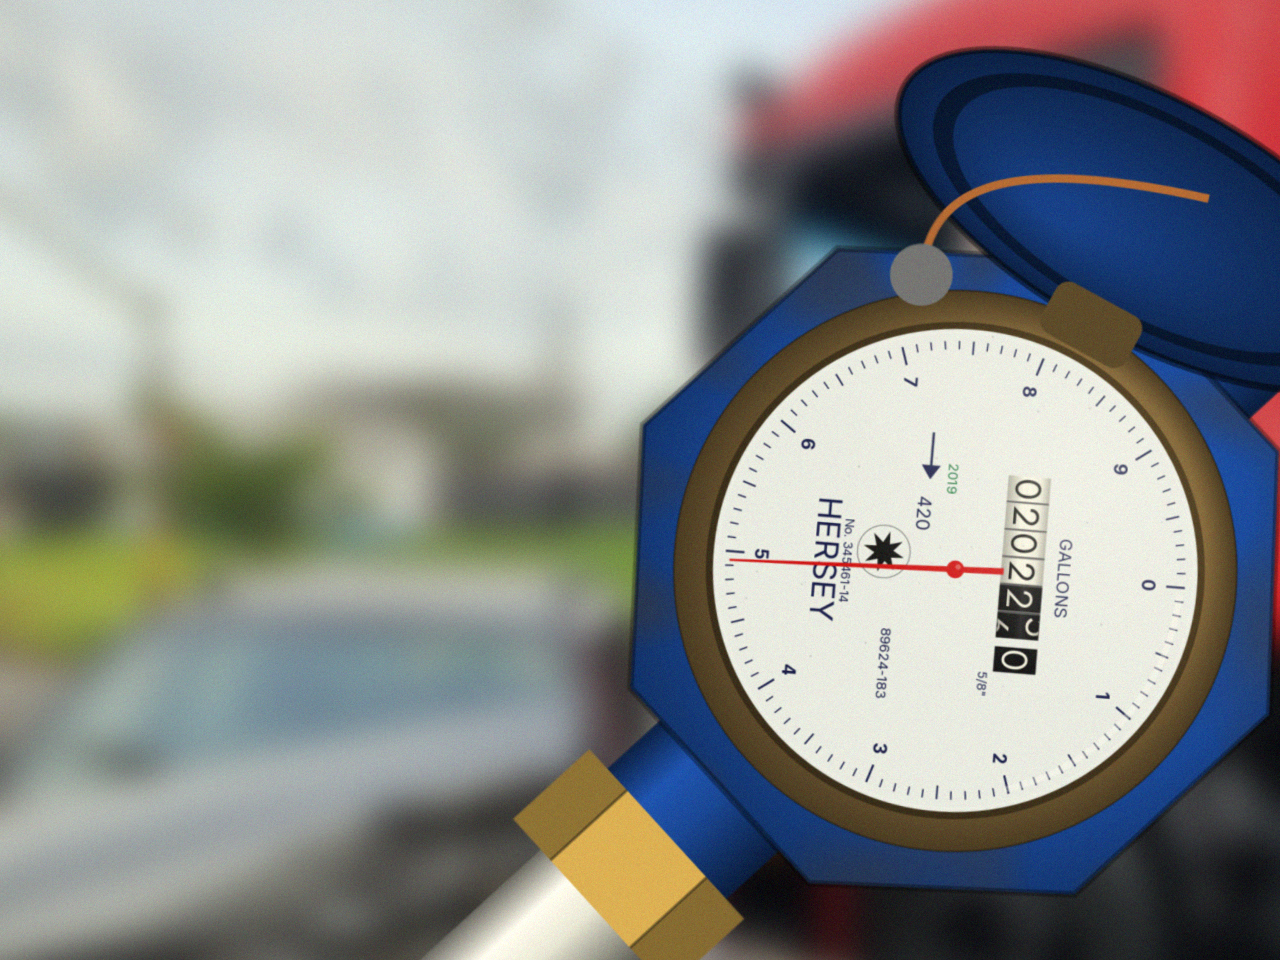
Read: {"value": 202254.9, "unit": "gal"}
